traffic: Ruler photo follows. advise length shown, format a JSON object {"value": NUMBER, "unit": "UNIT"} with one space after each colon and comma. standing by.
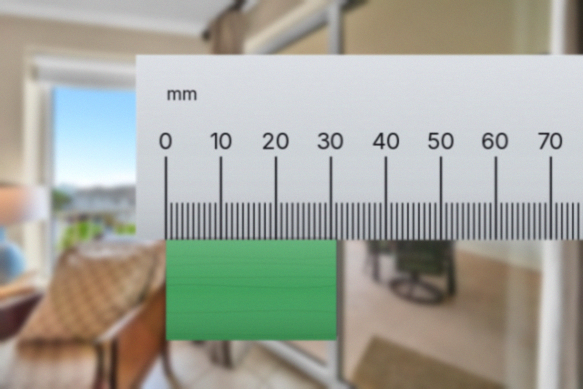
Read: {"value": 31, "unit": "mm"}
